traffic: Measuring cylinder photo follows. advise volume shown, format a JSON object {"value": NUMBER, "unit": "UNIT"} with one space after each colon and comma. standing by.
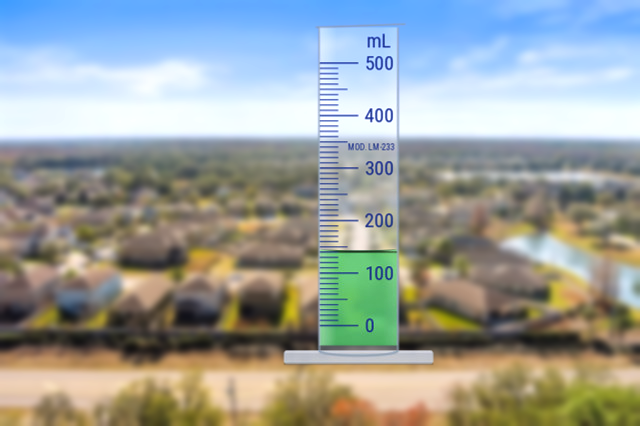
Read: {"value": 140, "unit": "mL"}
